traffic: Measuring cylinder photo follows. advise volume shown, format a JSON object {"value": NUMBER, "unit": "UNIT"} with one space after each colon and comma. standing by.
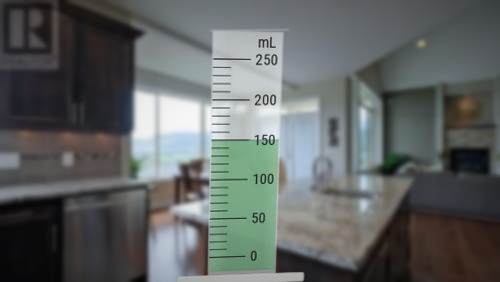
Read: {"value": 150, "unit": "mL"}
